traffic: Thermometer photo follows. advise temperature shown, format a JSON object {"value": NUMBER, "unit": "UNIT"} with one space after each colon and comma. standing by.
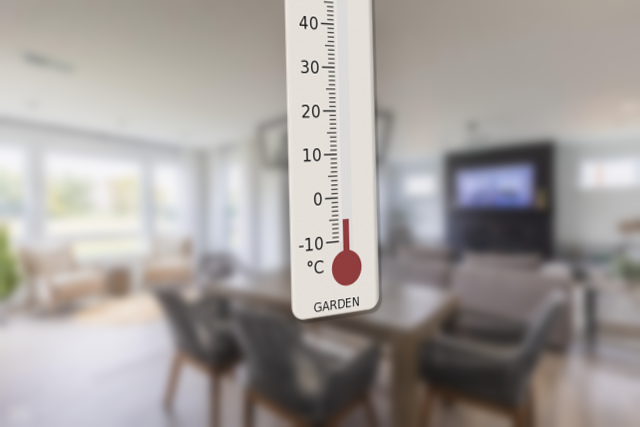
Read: {"value": -5, "unit": "°C"}
